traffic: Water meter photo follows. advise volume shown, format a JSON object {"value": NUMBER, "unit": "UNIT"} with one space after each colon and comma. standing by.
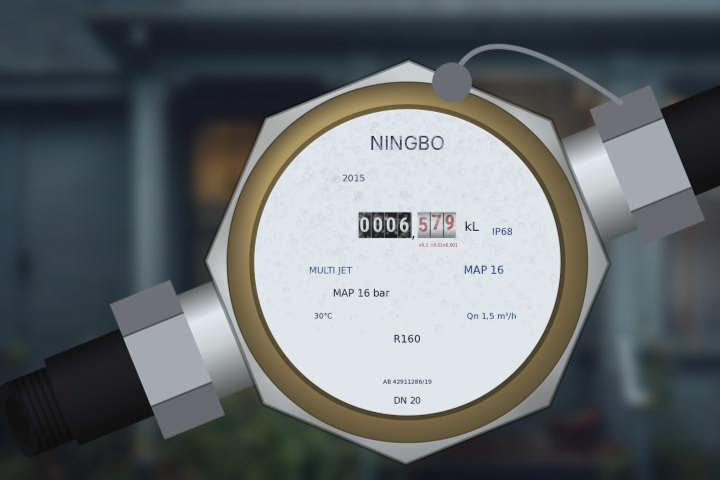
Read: {"value": 6.579, "unit": "kL"}
